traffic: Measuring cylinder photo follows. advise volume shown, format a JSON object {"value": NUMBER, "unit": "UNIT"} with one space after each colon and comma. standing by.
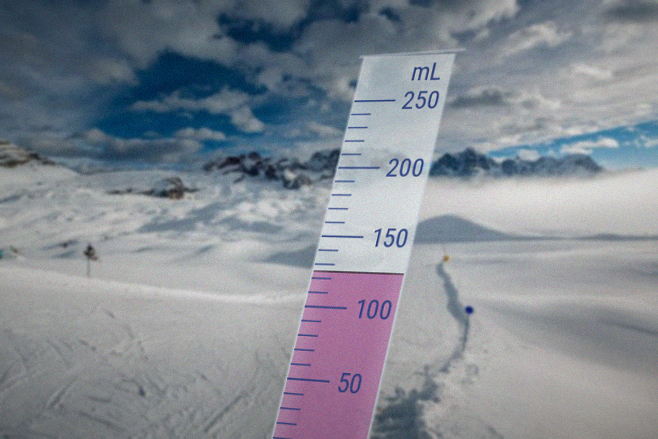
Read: {"value": 125, "unit": "mL"}
